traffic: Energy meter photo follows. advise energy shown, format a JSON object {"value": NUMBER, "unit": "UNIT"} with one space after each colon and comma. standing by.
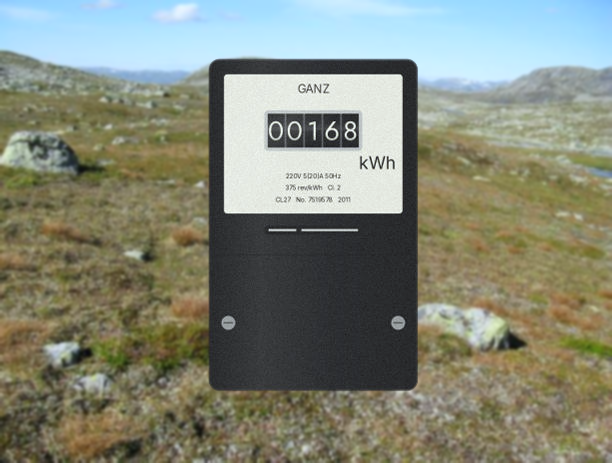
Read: {"value": 168, "unit": "kWh"}
